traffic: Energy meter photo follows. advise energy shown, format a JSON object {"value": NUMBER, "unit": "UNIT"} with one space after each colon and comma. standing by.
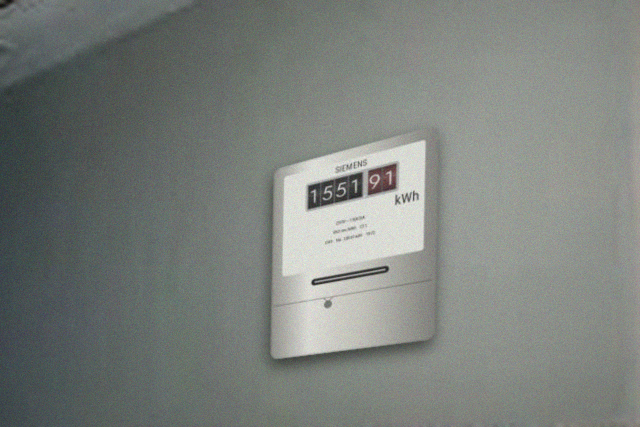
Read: {"value": 1551.91, "unit": "kWh"}
